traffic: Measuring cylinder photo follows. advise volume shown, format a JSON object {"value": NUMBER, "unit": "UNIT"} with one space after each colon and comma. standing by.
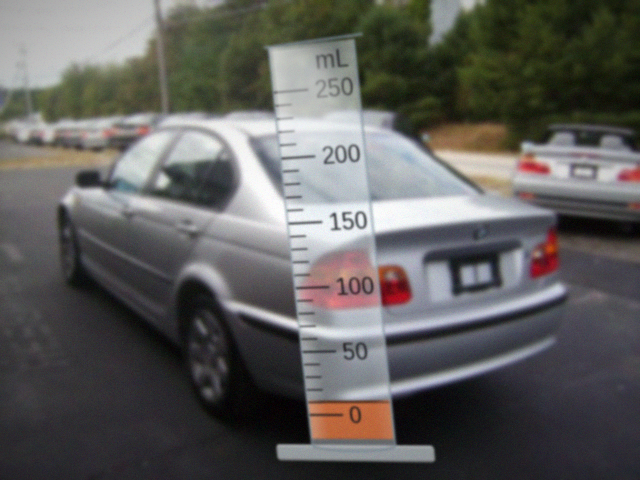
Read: {"value": 10, "unit": "mL"}
